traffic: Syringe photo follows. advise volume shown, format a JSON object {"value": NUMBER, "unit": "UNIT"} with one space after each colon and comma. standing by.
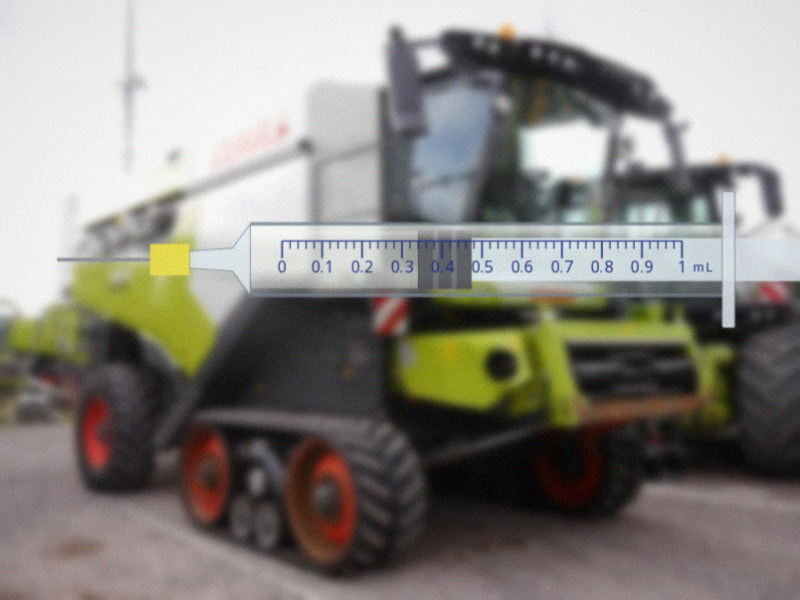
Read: {"value": 0.34, "unit": "mL"}
